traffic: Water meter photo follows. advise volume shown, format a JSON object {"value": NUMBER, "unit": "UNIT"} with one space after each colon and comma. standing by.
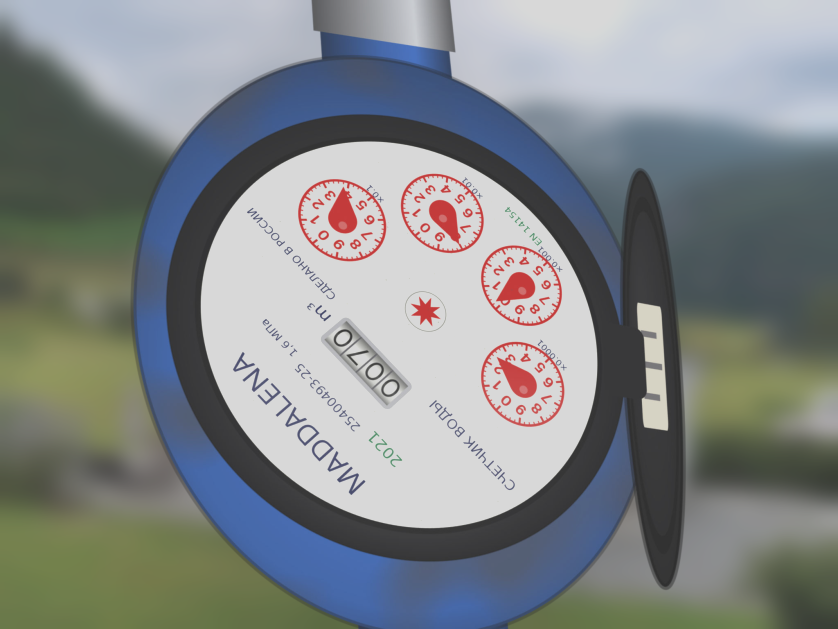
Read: {"value": 70.3802, "unit": "m³"}
